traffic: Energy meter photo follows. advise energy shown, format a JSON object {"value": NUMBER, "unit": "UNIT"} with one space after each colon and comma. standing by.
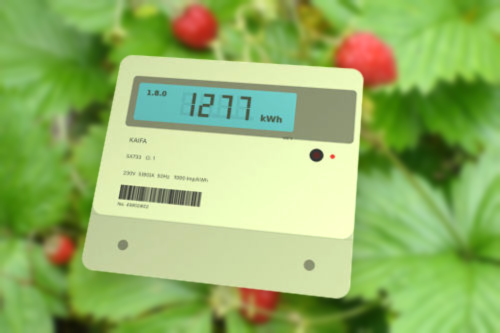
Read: {"value": 1277, "unit": "kWh"}
